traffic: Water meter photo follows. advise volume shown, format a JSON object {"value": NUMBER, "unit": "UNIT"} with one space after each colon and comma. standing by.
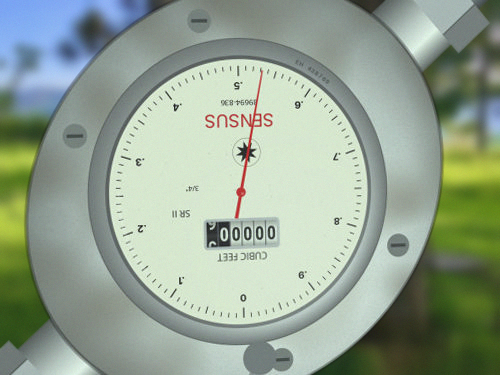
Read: {"value": 5.53, "unit": "ft³"}
